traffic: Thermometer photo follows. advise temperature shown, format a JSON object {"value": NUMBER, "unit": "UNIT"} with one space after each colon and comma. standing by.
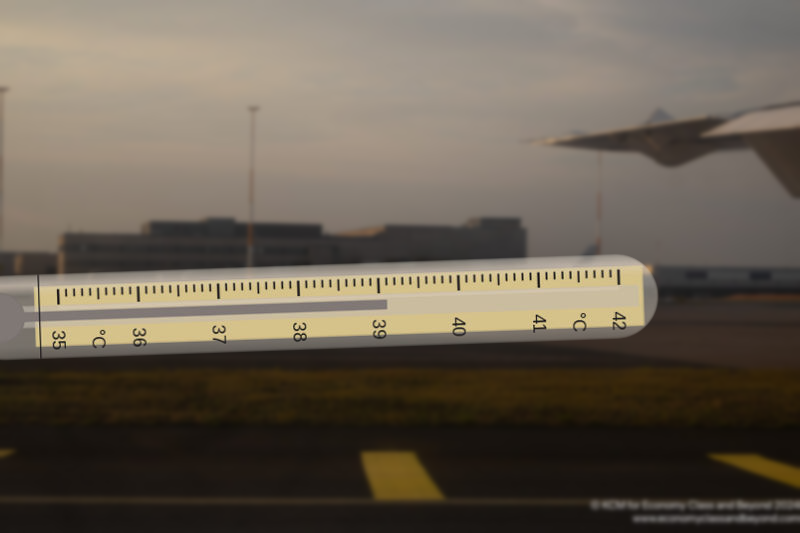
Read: {"value": 39.1, "unit": "°C"}
